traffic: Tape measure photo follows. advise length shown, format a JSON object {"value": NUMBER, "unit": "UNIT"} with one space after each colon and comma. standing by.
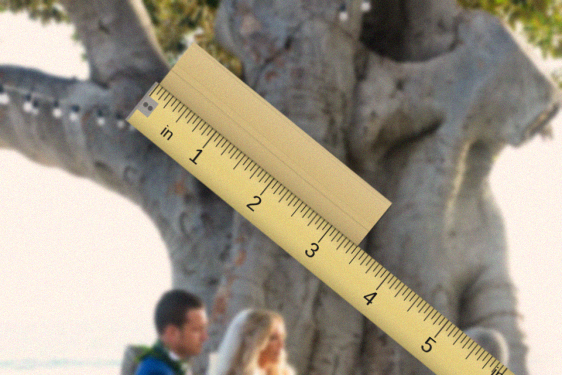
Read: {"value": 3.4375, "unit": "in"}
